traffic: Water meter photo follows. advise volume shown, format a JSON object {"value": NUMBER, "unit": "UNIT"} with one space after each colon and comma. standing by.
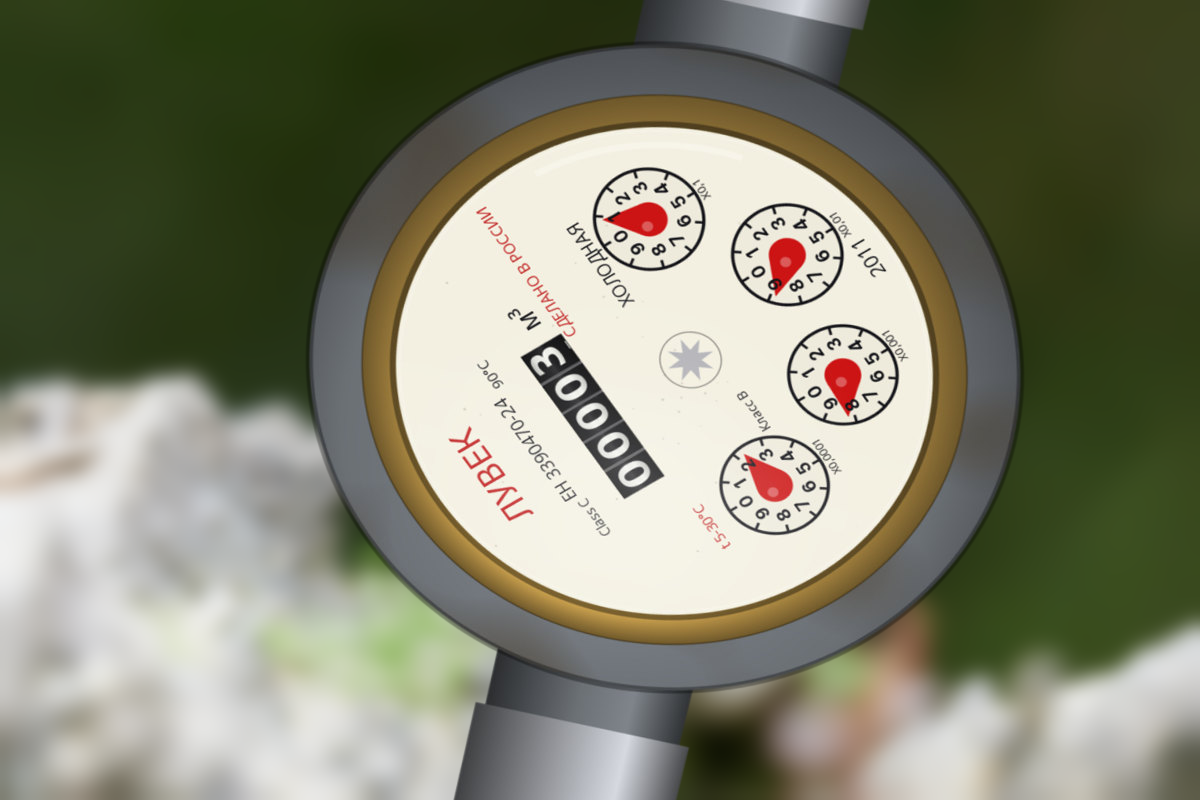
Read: {"value": 3.0882, "unit": "m³"}
